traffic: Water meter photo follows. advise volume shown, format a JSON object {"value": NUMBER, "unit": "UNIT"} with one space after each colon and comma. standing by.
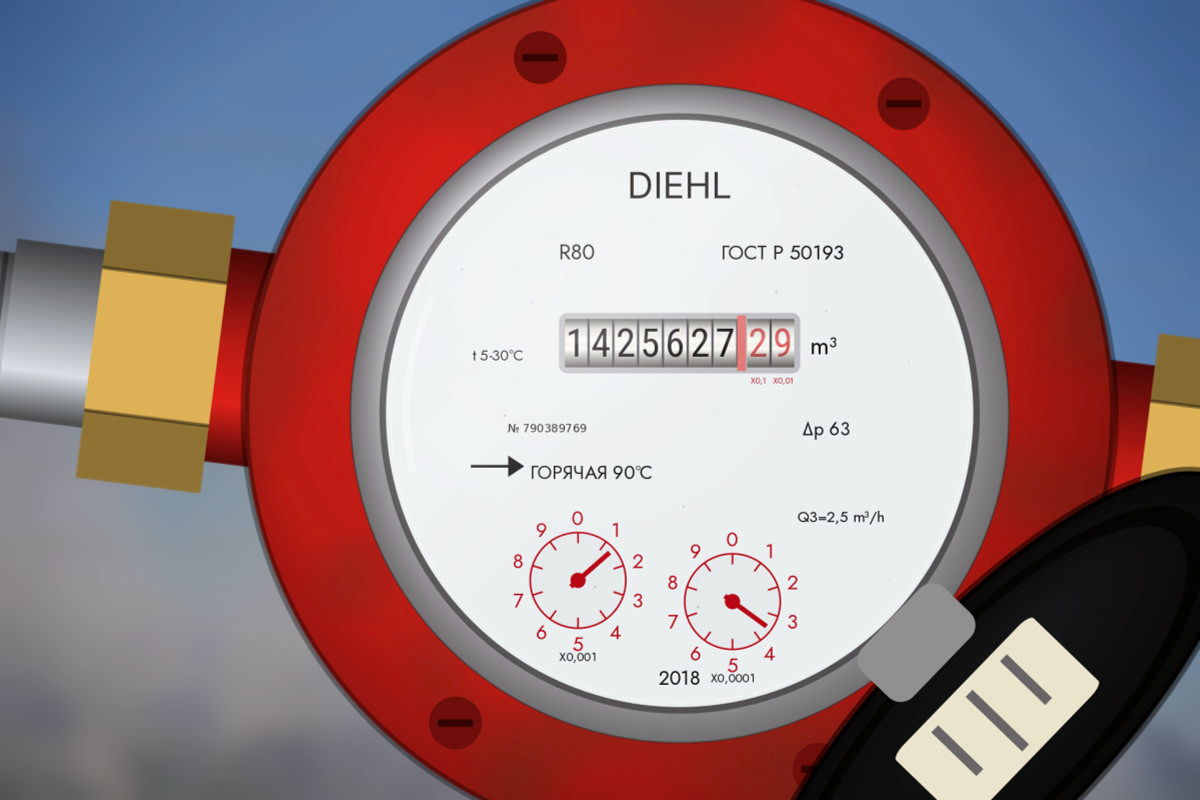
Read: {"value": 1425627.2913, "unit": "m³"}
